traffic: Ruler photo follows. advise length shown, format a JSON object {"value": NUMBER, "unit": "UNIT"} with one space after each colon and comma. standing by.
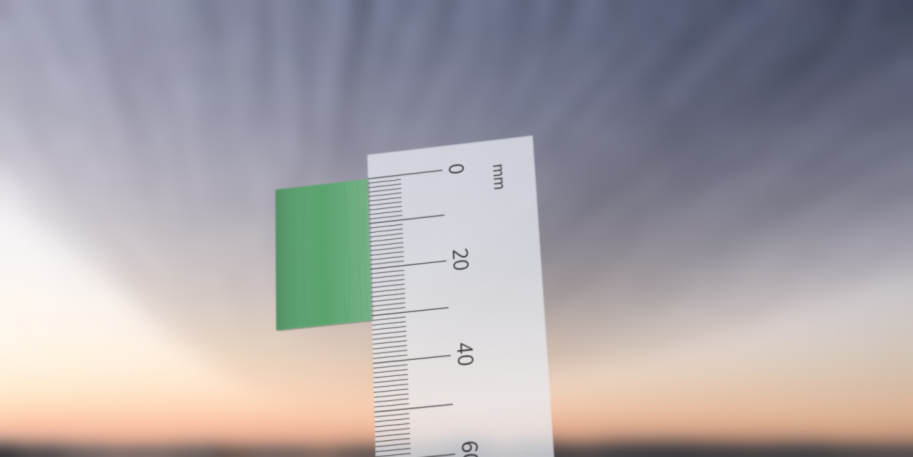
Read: {"value": 31, "unit": "mm"}
